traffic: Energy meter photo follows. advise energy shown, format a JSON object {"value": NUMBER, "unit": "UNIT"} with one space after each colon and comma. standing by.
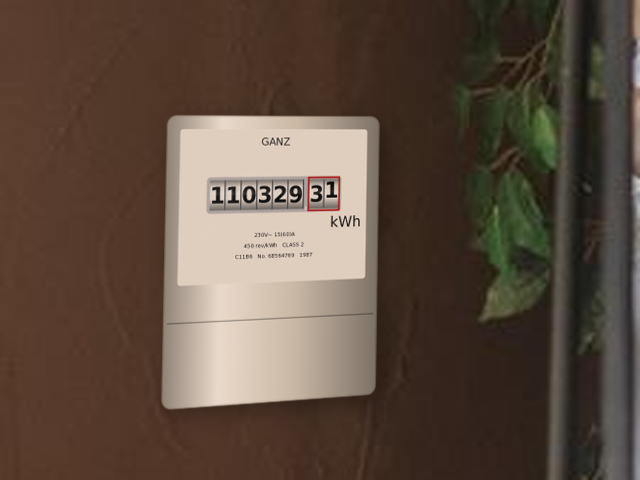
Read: {"value": 110329.31, "unit": "kWh"}
